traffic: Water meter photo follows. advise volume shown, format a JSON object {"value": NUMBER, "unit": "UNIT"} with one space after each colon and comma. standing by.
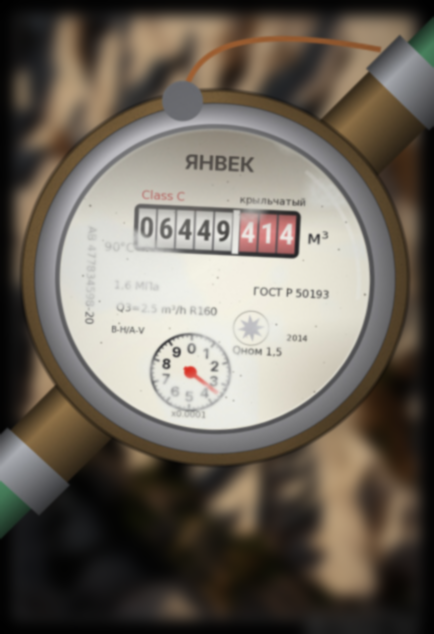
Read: {"value": 6449.4143, "unit": "m³"}
